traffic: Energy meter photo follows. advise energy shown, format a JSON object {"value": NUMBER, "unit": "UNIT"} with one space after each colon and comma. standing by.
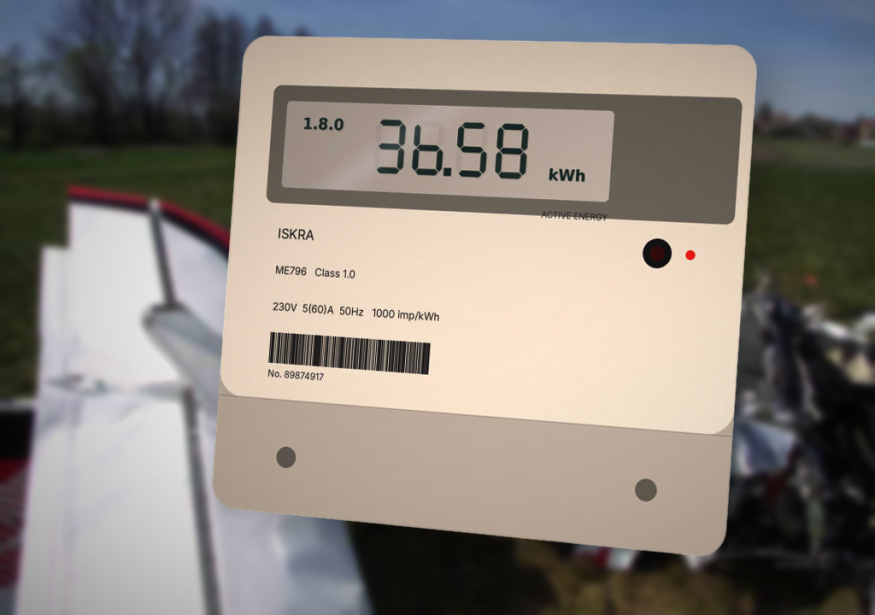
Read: {"value": 36.58, "unit": "kWh"}
